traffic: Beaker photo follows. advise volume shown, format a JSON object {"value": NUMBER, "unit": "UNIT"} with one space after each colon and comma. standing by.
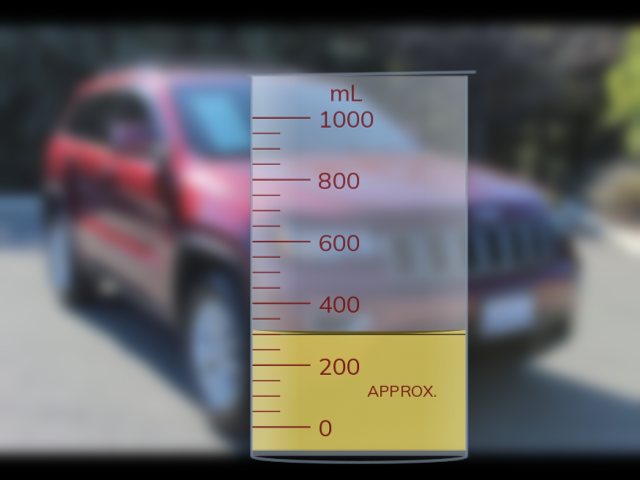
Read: {"value": 300, "unit": "mL"}
